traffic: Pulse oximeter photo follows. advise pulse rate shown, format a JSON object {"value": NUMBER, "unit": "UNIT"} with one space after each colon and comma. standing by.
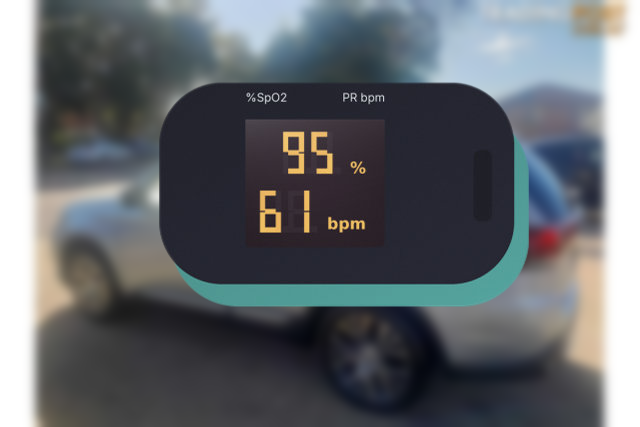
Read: {"value": 61, "unit": "bpm"}
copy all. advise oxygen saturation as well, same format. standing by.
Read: {"value": 95, "unit": "%"}
